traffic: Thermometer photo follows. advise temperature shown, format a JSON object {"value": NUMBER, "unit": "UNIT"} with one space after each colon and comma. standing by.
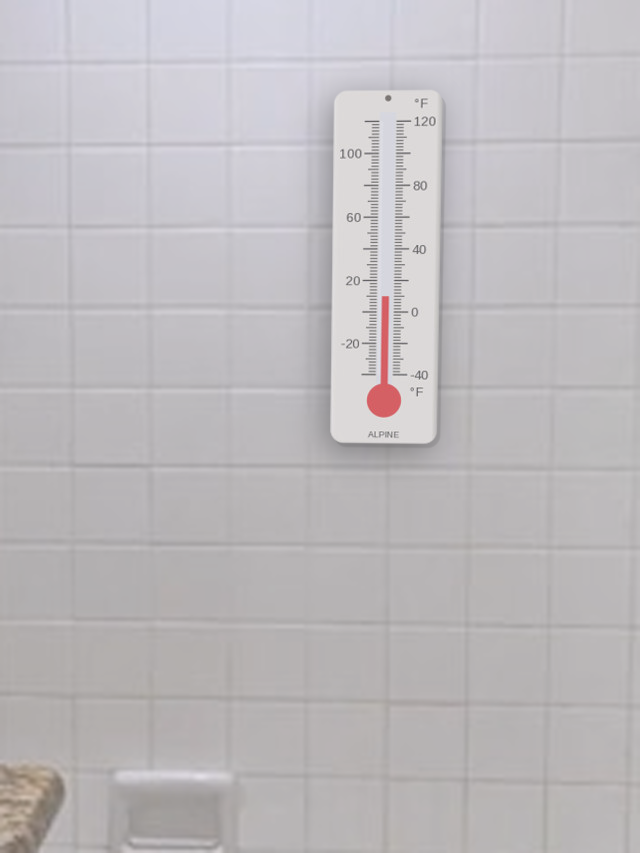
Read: {"value": 10, "unit": "°F"}
